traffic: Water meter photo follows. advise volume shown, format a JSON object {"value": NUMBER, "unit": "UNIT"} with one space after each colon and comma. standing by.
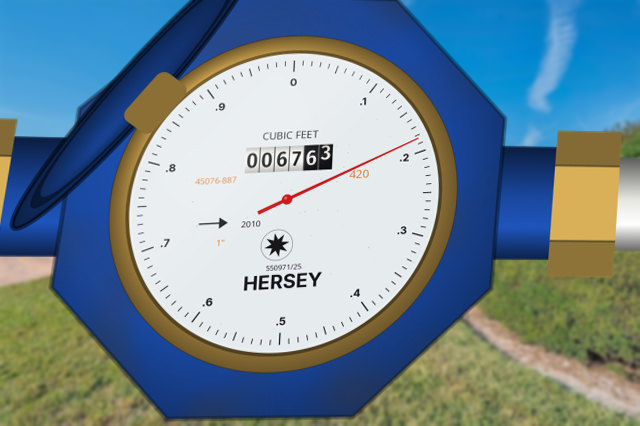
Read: {"value": 6763.18, "unit": "ft³"}
